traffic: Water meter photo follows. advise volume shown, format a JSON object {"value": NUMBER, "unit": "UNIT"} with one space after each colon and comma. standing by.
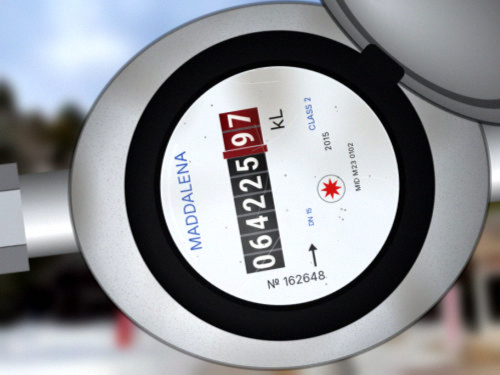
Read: {"value": 64225.97, "unit": "kL"}
